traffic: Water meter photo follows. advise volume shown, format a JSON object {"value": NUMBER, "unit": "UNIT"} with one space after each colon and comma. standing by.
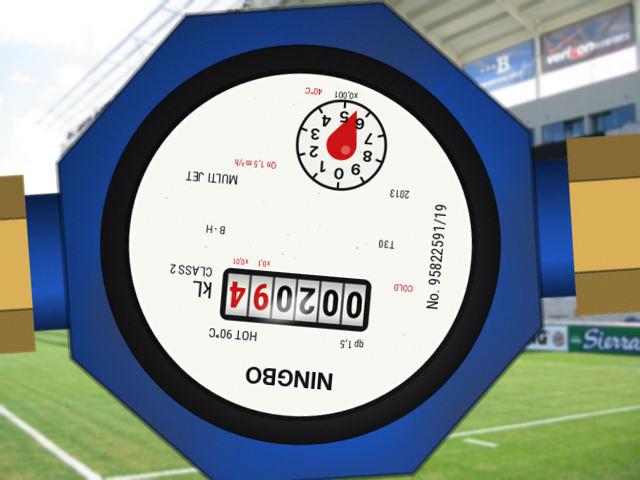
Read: {"value": 20.945, "unit": "kL"}
